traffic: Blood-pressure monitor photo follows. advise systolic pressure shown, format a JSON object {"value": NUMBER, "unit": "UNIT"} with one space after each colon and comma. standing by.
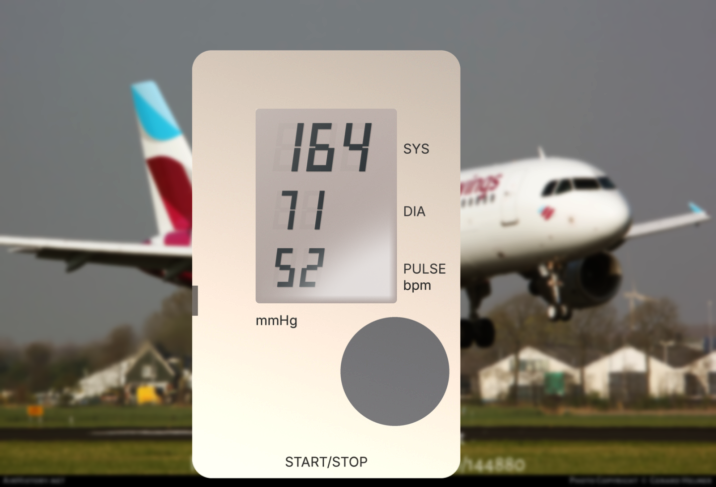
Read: {"value": 164, "unit": "mmHg"}
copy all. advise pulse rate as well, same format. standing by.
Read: {"value": 52, "unit": "bpm"}
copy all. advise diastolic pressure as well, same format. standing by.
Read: {"value": 71, "unit": "mmHg"}
